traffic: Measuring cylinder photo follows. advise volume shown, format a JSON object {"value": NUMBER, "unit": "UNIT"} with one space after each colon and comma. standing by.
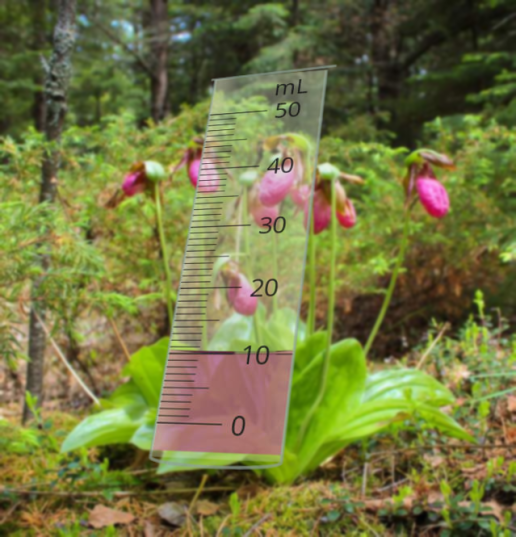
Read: {"value": 10, "unit": "mL"}
